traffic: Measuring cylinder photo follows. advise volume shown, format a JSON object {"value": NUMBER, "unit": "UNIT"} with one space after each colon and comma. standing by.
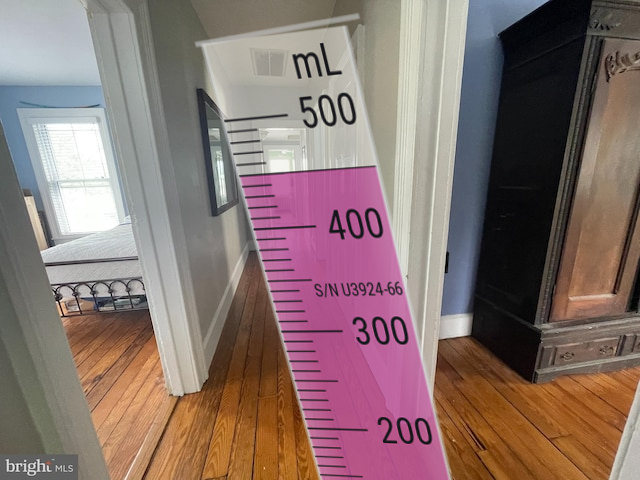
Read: {"value": 450, "unit": "mL"}
